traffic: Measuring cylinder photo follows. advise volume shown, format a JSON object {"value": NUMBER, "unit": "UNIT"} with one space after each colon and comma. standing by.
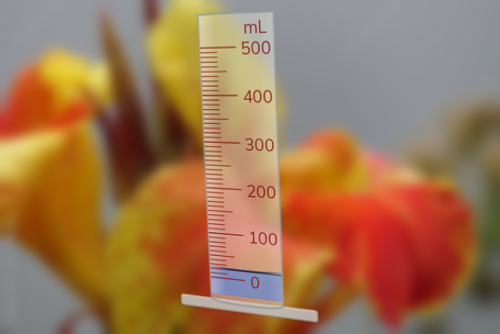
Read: {"value": 20, "unit": "mL"}
